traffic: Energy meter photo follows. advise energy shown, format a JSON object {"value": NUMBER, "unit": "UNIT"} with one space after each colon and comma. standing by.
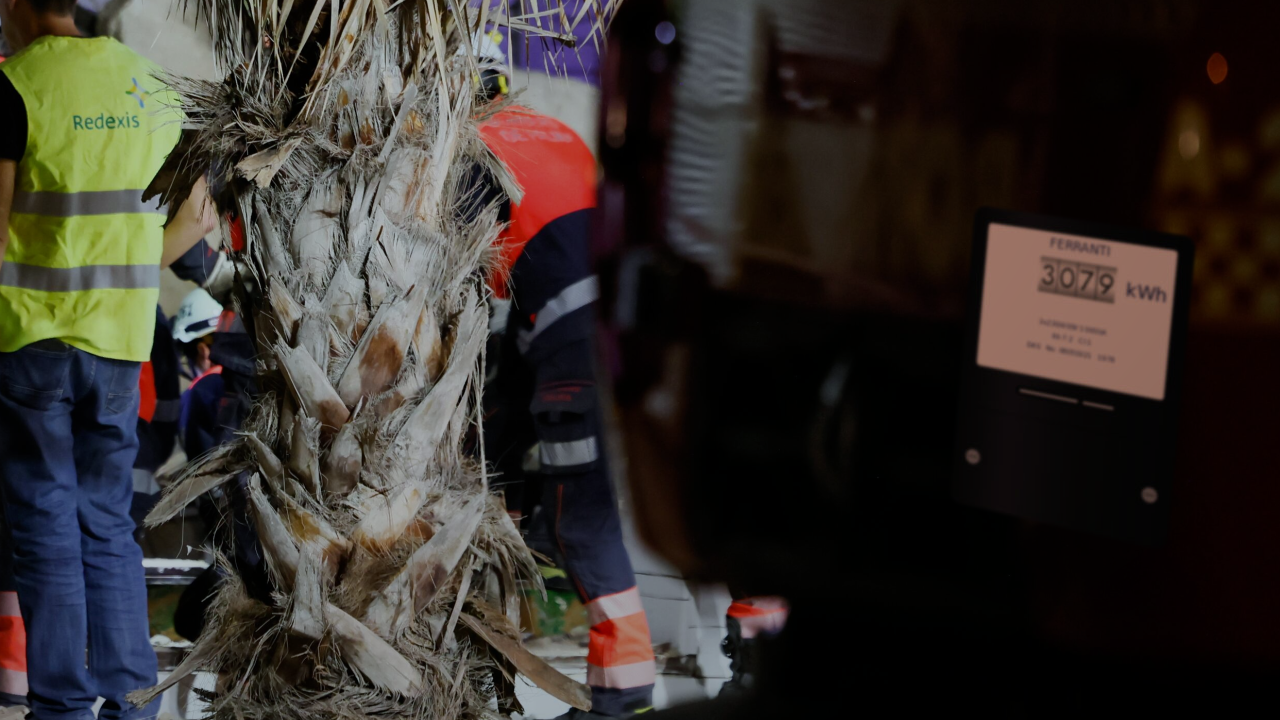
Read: {"value": 3079, "unit": "kWh"}
